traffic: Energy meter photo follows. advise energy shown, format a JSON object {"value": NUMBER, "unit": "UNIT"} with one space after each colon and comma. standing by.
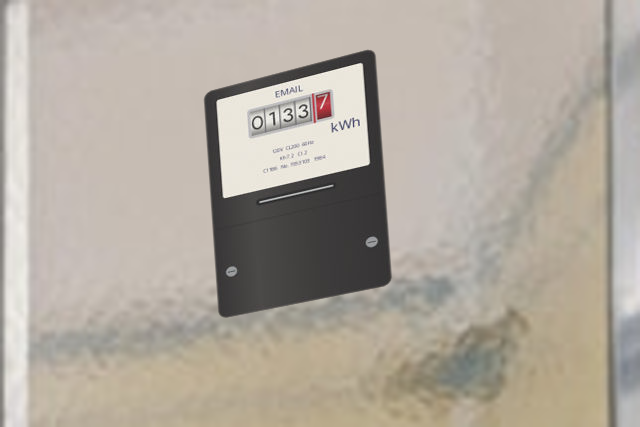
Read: {"value": 133.7, "unit": "kWh"}
